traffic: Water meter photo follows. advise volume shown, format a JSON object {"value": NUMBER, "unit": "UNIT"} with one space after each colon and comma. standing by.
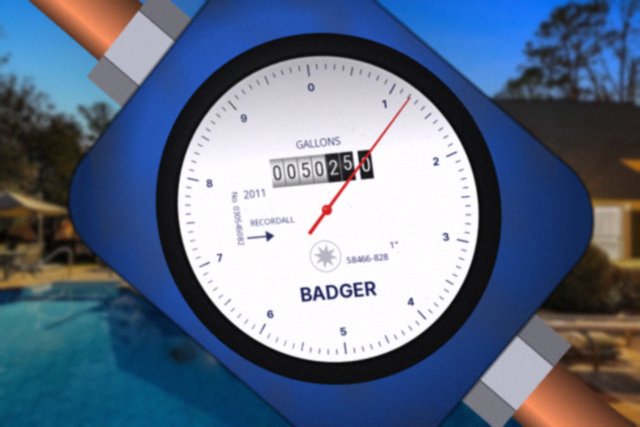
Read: {"value": 50251.2, "unit": "gal"}
